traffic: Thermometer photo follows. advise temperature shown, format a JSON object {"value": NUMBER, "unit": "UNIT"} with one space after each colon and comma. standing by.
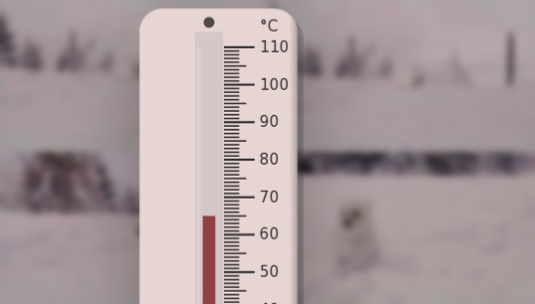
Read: {"value": 65, "unit": "°C"}
